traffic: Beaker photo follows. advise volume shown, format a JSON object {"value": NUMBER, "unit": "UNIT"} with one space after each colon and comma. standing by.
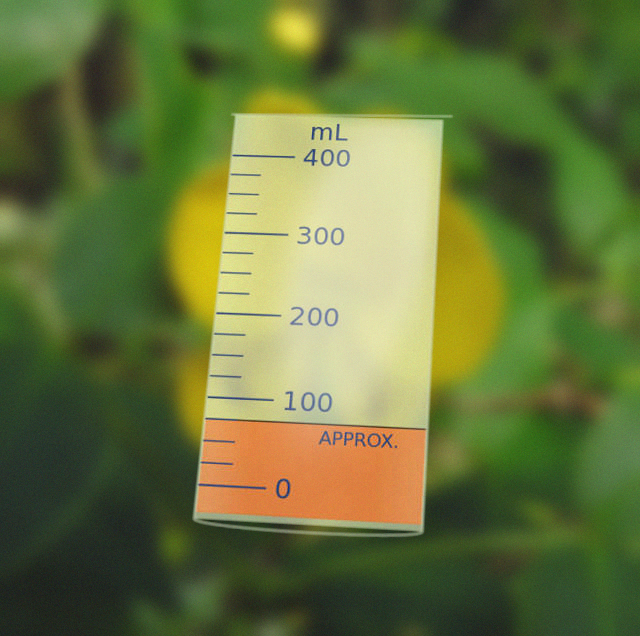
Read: {"value": 75, "unit": "mL"}
